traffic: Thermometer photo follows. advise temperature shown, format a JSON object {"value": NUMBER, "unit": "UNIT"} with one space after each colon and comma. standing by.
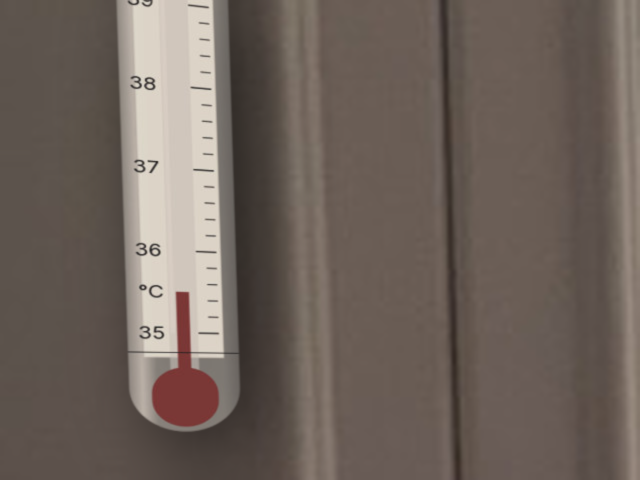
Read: {"value": 35.5, "unit": "°C"}
